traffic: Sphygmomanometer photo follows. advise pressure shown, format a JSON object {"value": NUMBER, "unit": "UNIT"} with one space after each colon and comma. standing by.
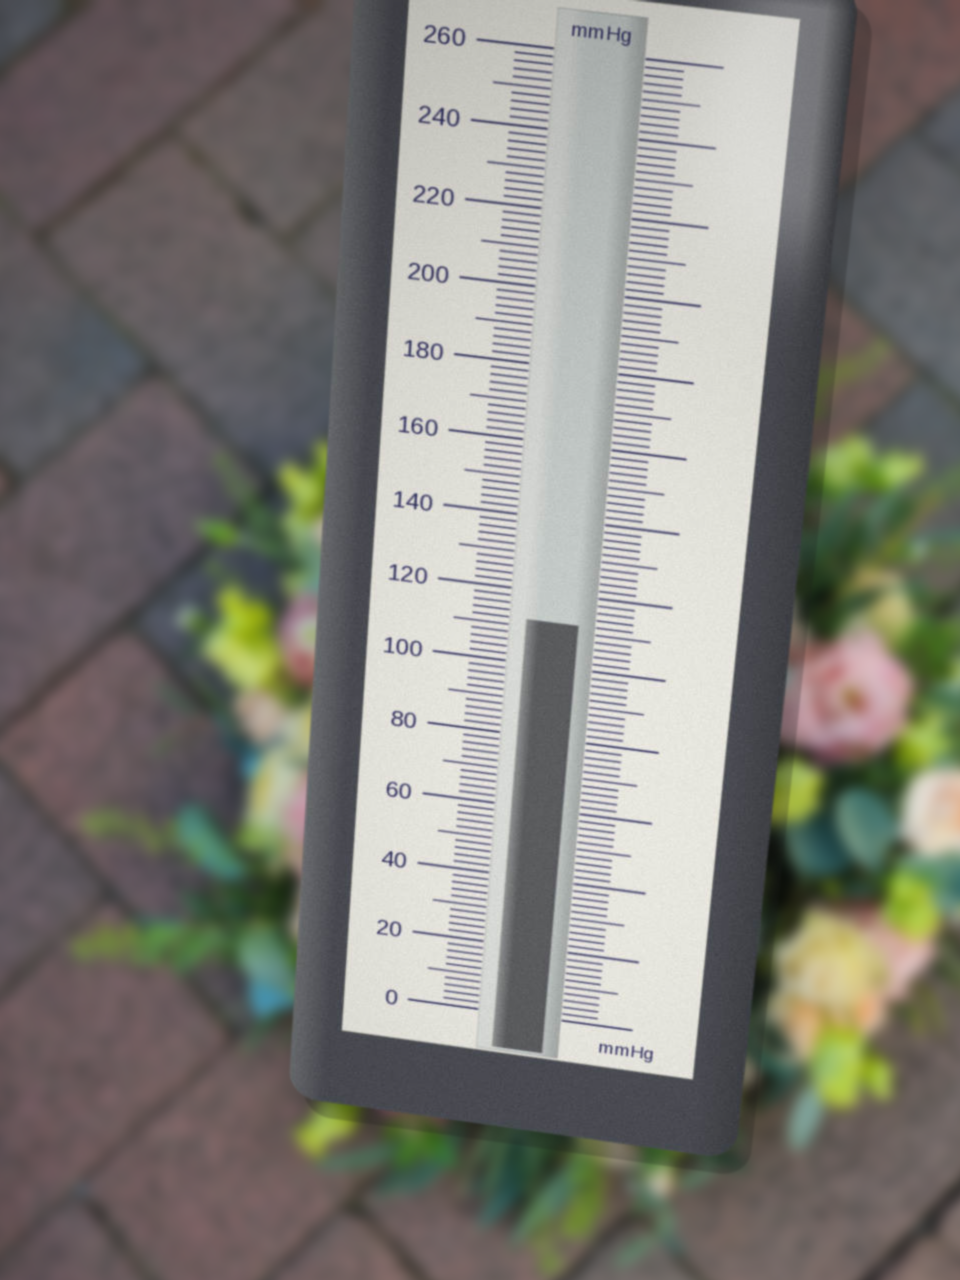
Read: {"value": 112, "unit": "mmHg"}
